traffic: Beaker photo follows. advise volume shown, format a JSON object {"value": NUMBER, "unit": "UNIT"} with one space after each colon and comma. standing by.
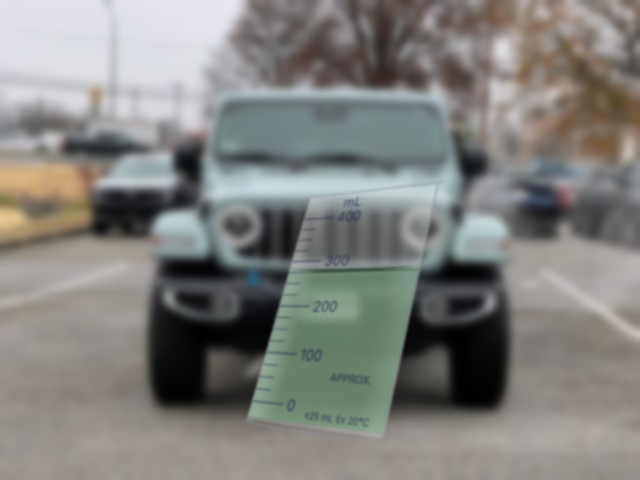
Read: {"value": 275, "unit": "mL"}
